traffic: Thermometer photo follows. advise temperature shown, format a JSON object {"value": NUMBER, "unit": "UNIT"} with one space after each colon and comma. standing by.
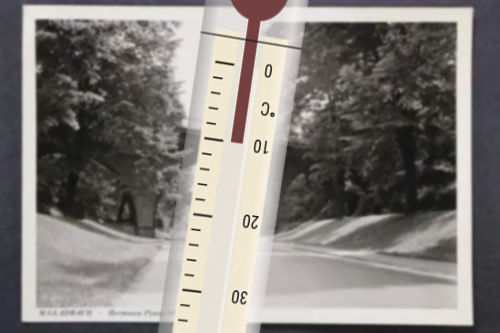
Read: {"value": 10, "unit": "°C"}
